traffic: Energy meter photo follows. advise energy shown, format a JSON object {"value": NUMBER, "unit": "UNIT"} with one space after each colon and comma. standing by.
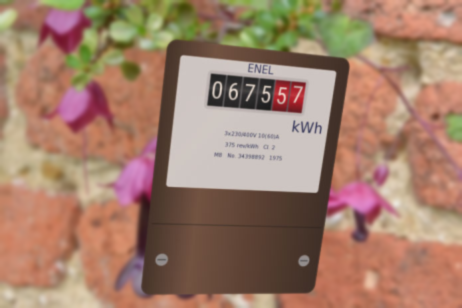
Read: {"value": 675.57, "unit": "kWh"}
